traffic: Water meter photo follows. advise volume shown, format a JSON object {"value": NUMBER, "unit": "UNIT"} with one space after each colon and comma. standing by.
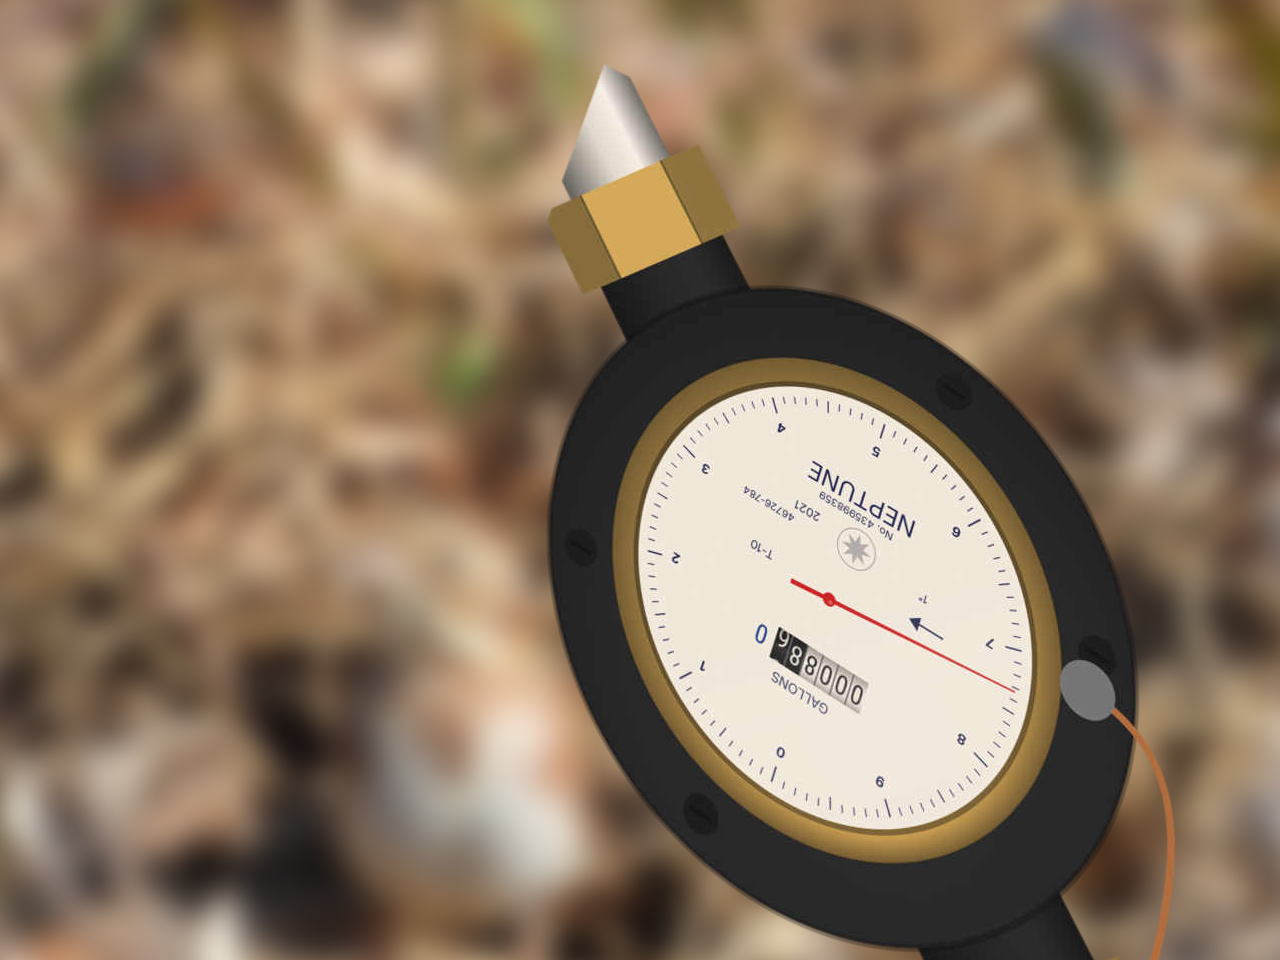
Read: {"value": 8857.3, "unit": "gal"}
